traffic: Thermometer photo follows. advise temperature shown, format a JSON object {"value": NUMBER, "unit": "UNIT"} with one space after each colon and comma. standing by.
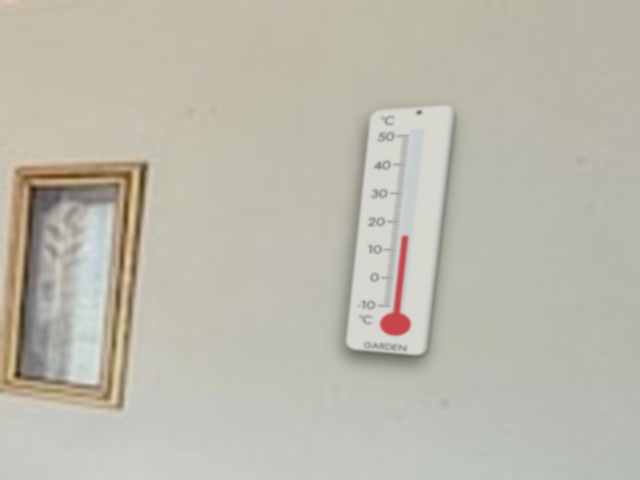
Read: {"value": 15, "unit": "°C"}
